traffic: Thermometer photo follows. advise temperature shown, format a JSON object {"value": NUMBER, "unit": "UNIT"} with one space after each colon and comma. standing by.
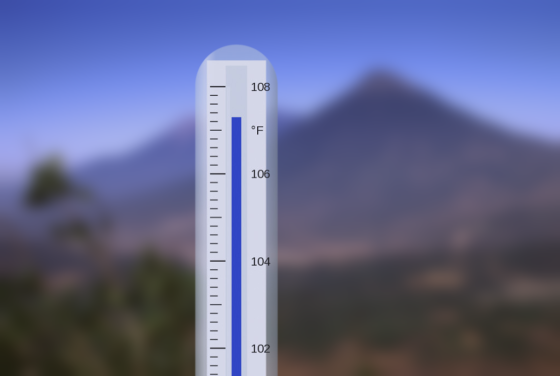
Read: {"value": 107.3, "unit": "°F"}
